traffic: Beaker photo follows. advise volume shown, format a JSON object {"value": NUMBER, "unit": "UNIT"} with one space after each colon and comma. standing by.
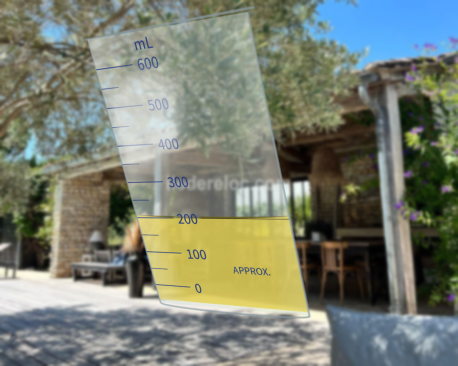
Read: {"value": 200, "unit": "mL"}
